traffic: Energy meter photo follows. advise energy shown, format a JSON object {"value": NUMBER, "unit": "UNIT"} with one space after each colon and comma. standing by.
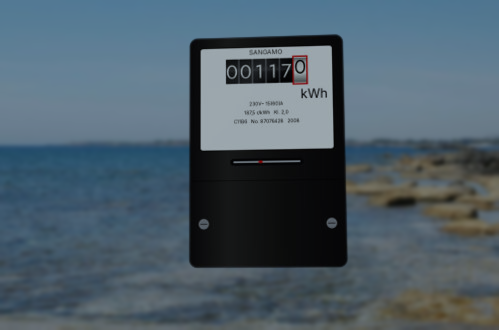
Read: {"value": 117.0, "unit": "kWh"}
